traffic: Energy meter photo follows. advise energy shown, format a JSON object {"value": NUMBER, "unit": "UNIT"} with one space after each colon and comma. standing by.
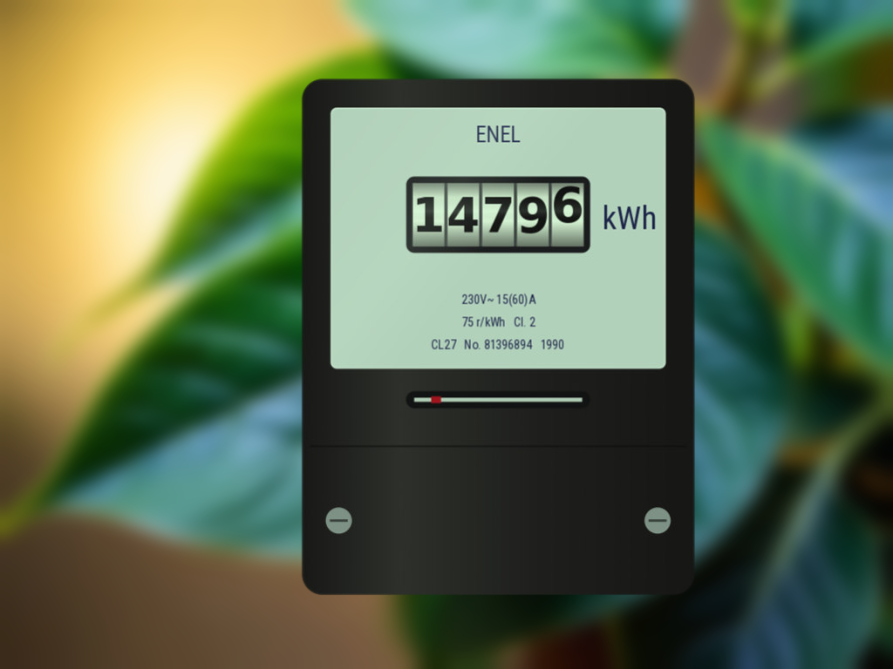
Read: {"value": 14796, "unit": "kWh"}
